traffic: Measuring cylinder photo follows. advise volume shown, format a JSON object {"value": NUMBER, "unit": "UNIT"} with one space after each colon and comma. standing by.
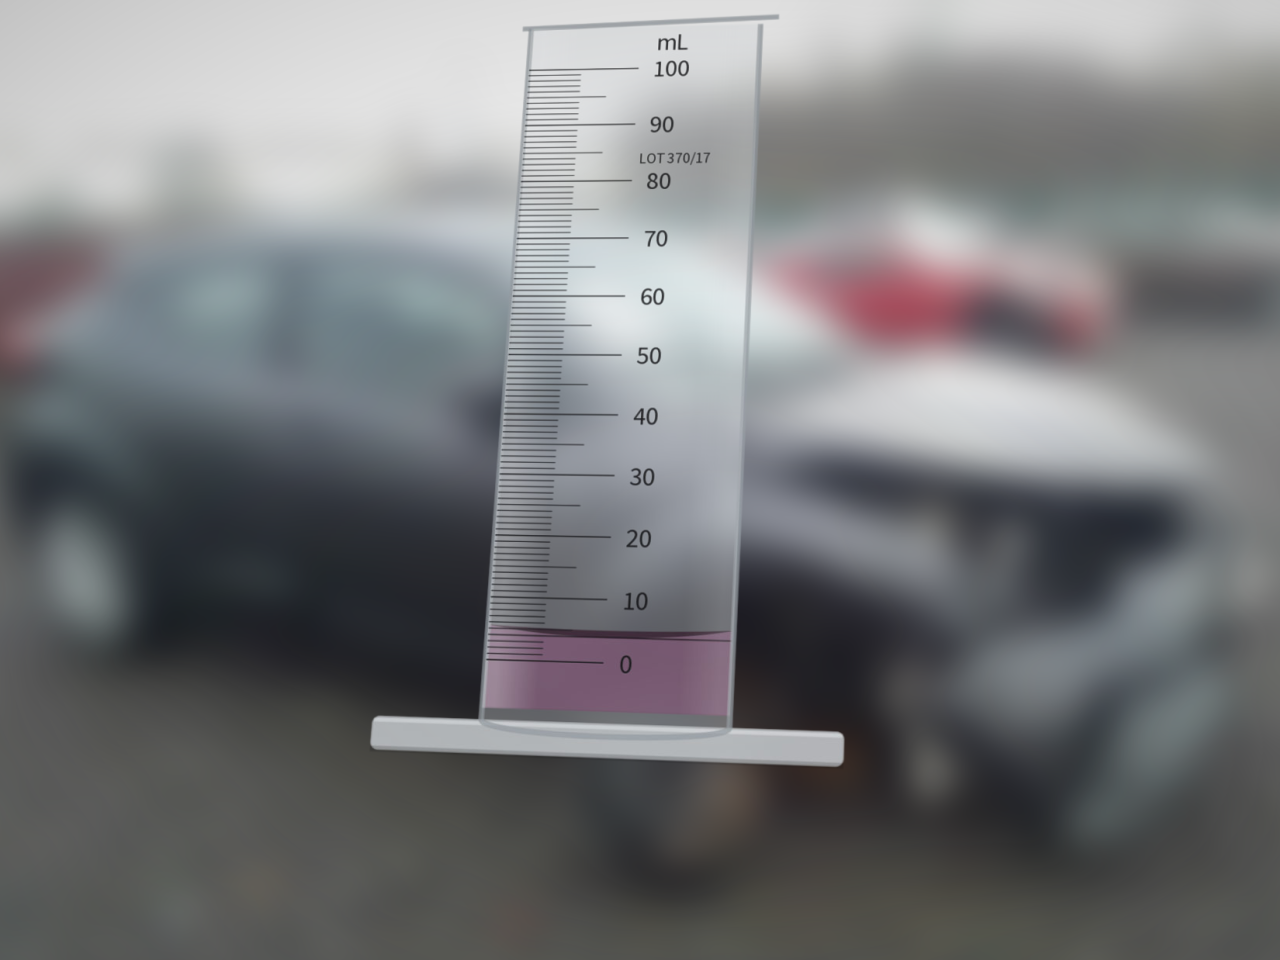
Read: {"value": 4, "unit": "mL"}
